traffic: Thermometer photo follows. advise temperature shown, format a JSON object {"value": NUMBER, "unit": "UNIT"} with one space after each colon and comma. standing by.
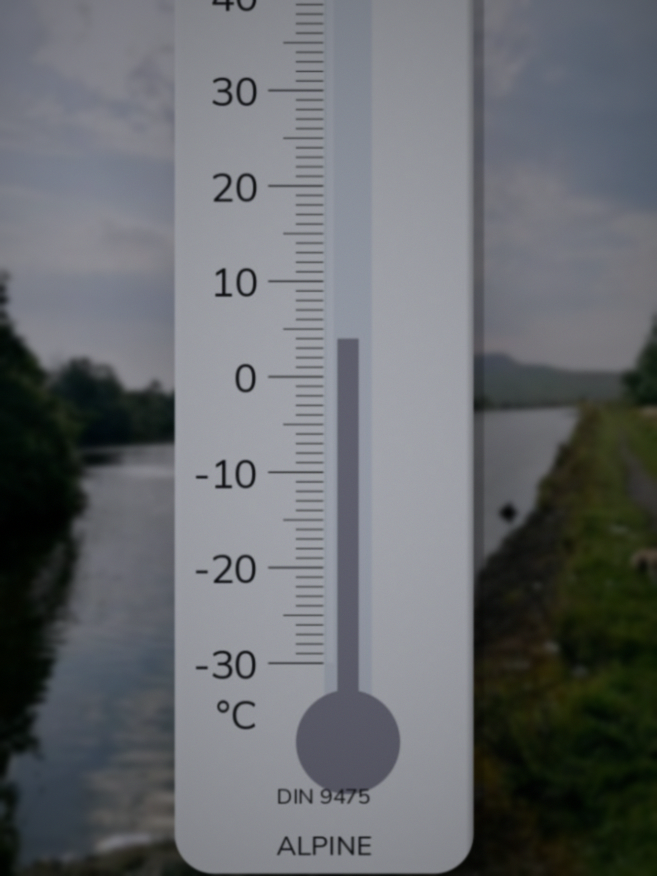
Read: {"value": 4, "unit": "°C"}
